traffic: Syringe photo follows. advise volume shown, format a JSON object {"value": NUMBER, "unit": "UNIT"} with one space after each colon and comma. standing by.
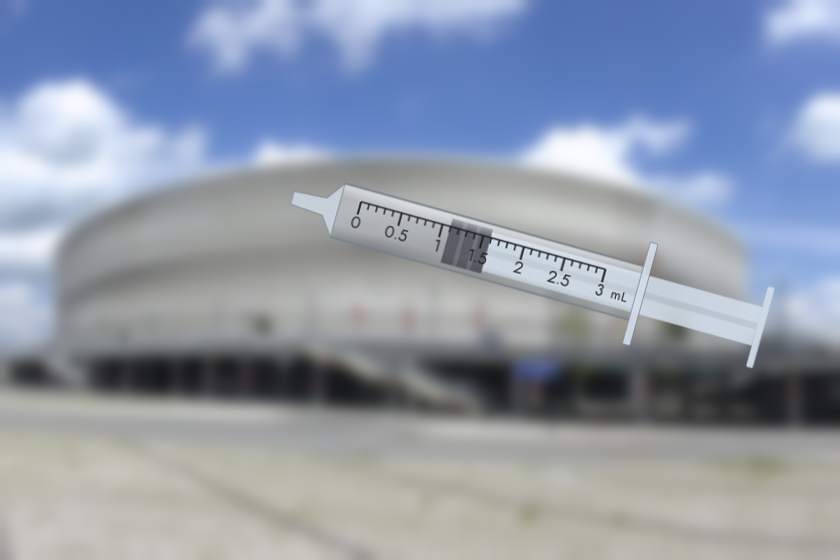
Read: {"value": 1.1, "unit": "mL"}
